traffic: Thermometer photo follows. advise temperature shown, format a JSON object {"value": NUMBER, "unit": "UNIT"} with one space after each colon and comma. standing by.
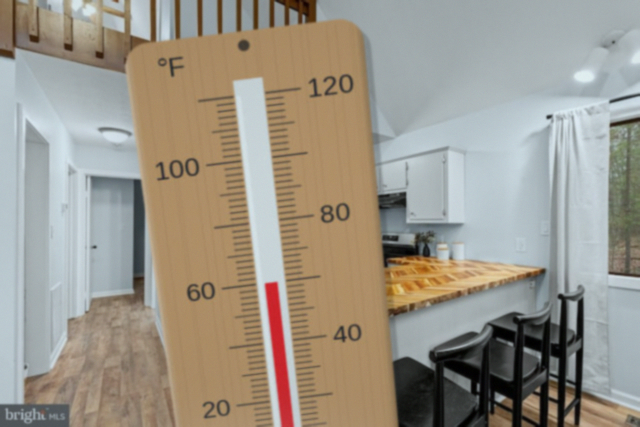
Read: {"value": 60, "unit": "°F"}
